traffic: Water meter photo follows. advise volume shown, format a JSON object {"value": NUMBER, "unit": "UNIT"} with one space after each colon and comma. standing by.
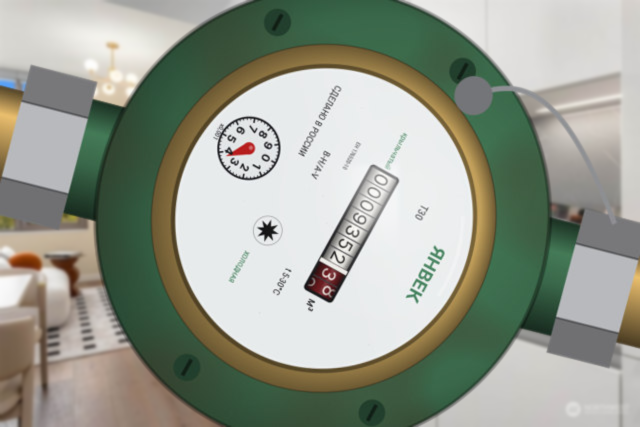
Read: {"value": 9352.383, "unit": "m³"}
